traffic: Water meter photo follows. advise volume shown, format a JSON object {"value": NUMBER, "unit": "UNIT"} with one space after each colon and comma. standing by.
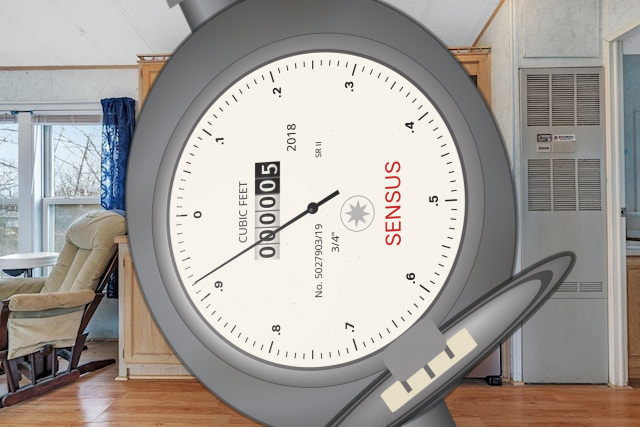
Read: {"value": 4.92, "unit": "ft³"}
